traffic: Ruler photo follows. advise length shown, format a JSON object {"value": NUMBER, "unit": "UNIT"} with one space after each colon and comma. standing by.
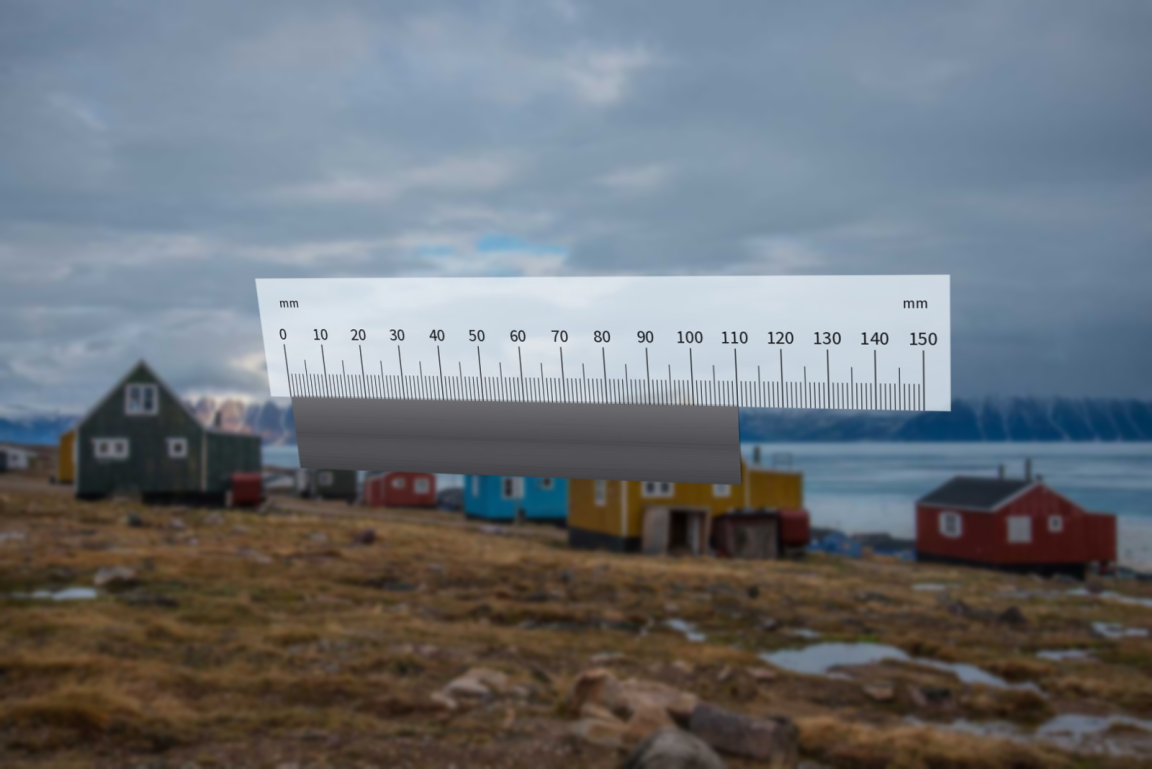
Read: {"value": 110, "unit": "mm"}
